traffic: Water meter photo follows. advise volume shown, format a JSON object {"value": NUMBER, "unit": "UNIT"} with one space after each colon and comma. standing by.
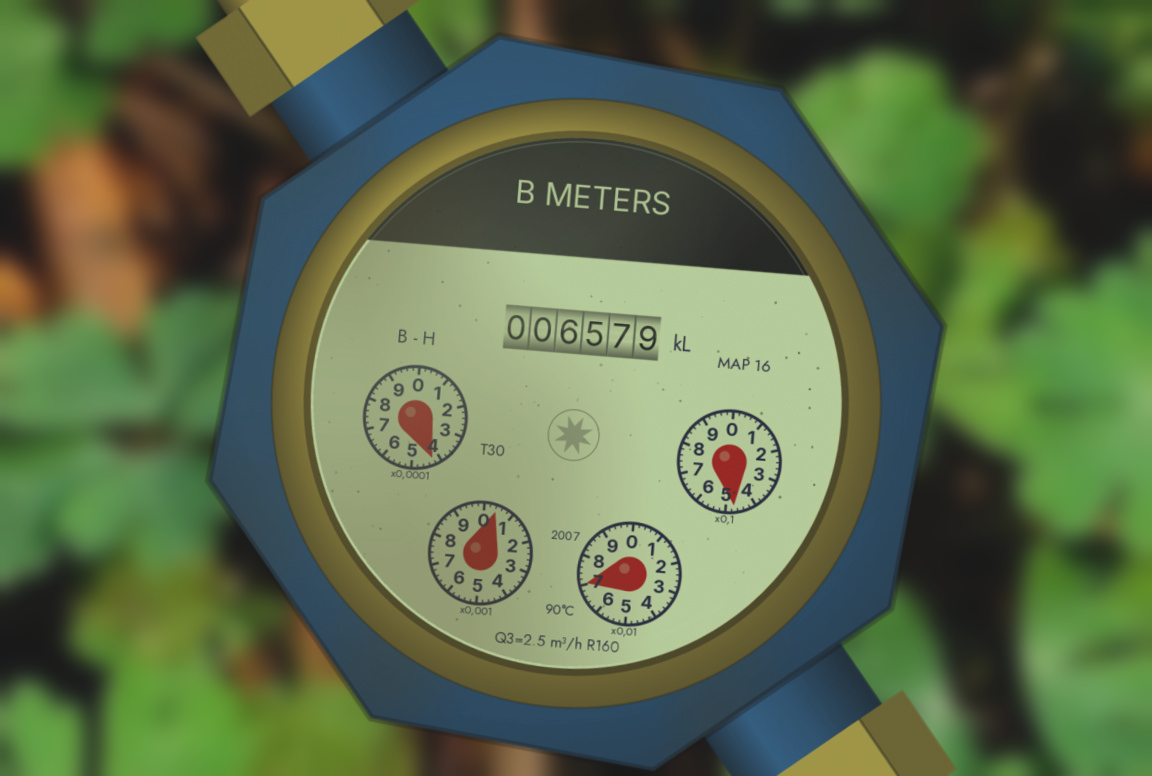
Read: {"value": 6579.4704, "unit": "kL"}
